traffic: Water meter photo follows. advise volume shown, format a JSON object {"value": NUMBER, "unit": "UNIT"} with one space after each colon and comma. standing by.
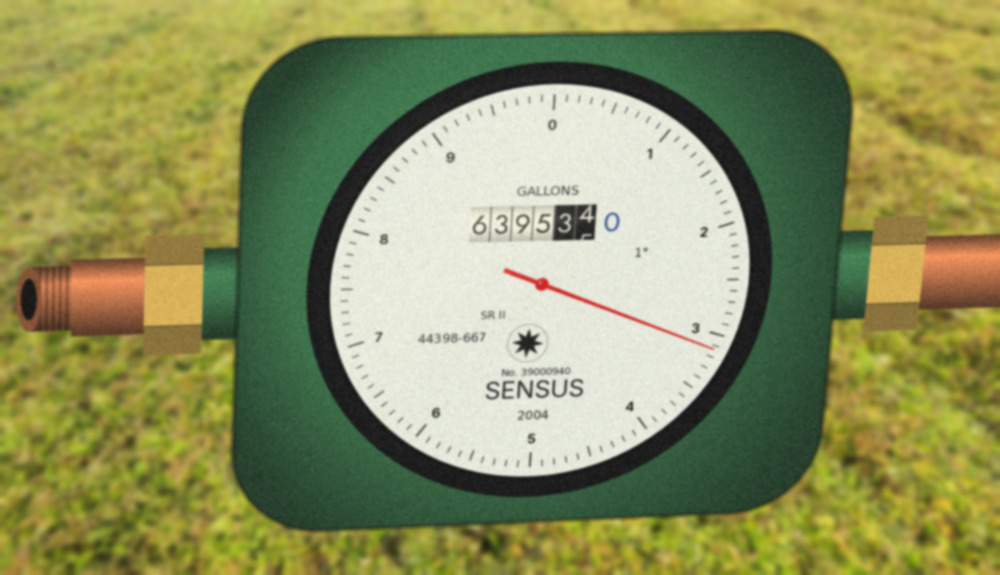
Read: {"value": 6395343.1, "unit": "gal"}
